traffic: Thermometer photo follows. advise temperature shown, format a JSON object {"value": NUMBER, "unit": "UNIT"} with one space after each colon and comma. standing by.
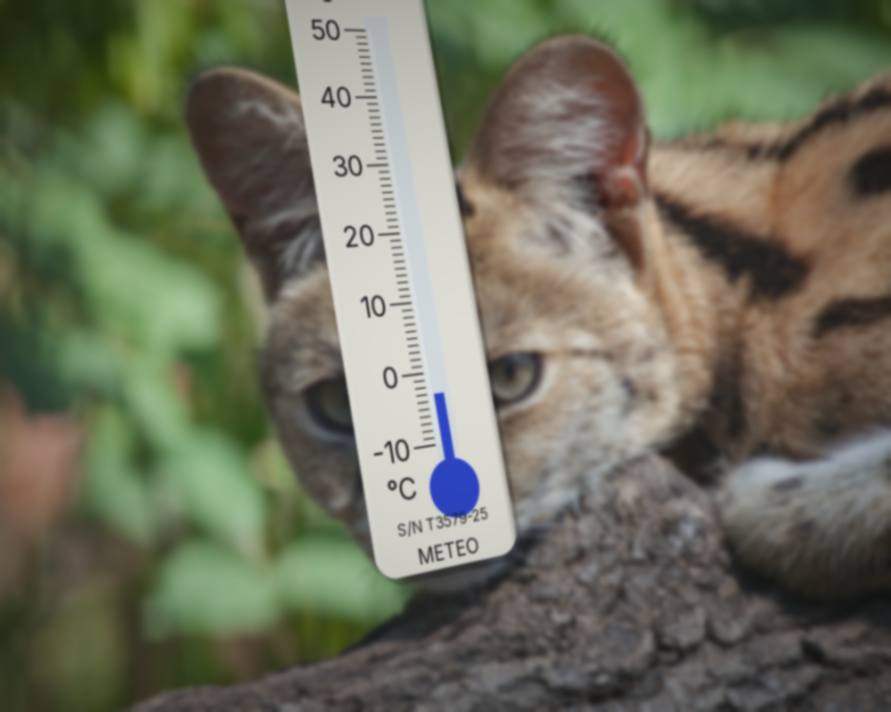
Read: {"value": -3, "unit": "°C"}
